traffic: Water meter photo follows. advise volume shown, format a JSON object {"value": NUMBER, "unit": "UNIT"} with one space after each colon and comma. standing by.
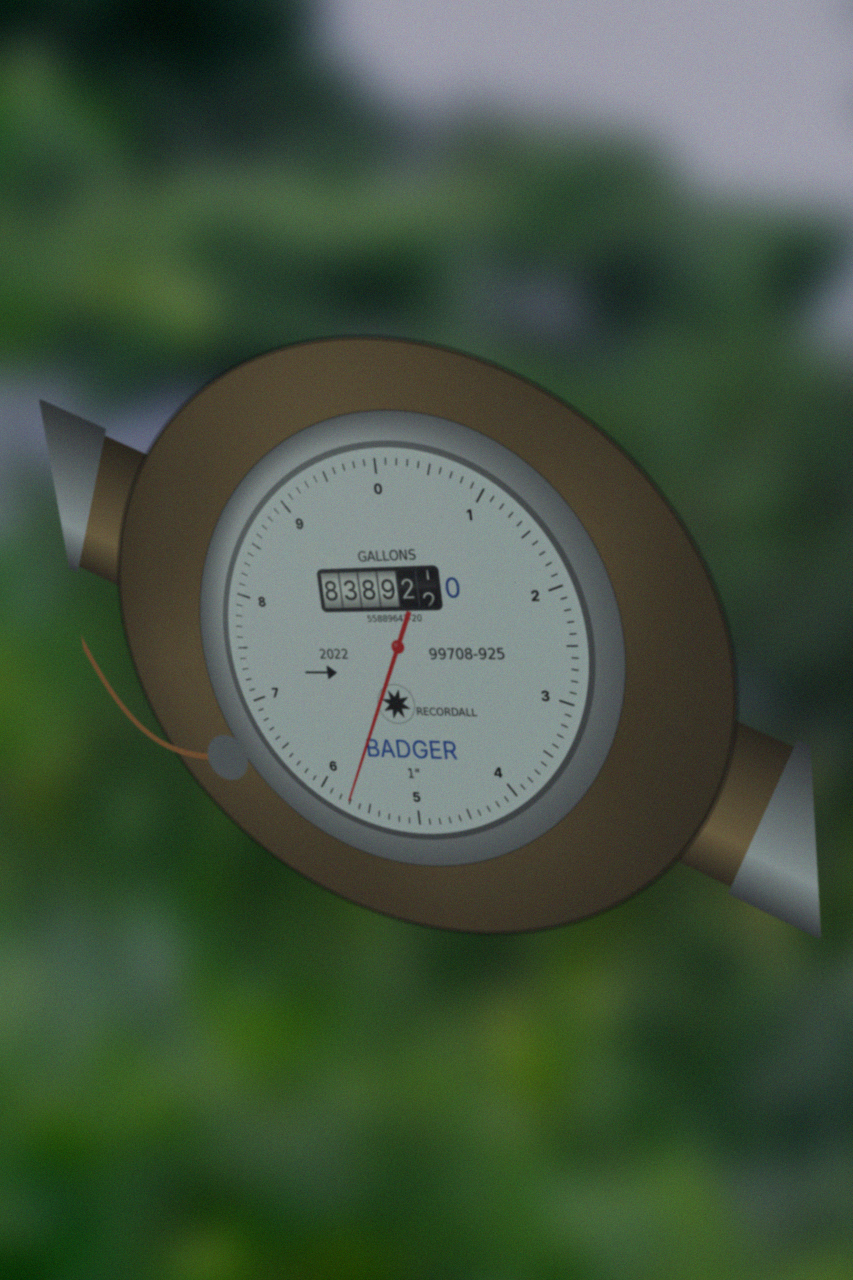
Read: {"value": 8389215.7, "unit": "gal"}
